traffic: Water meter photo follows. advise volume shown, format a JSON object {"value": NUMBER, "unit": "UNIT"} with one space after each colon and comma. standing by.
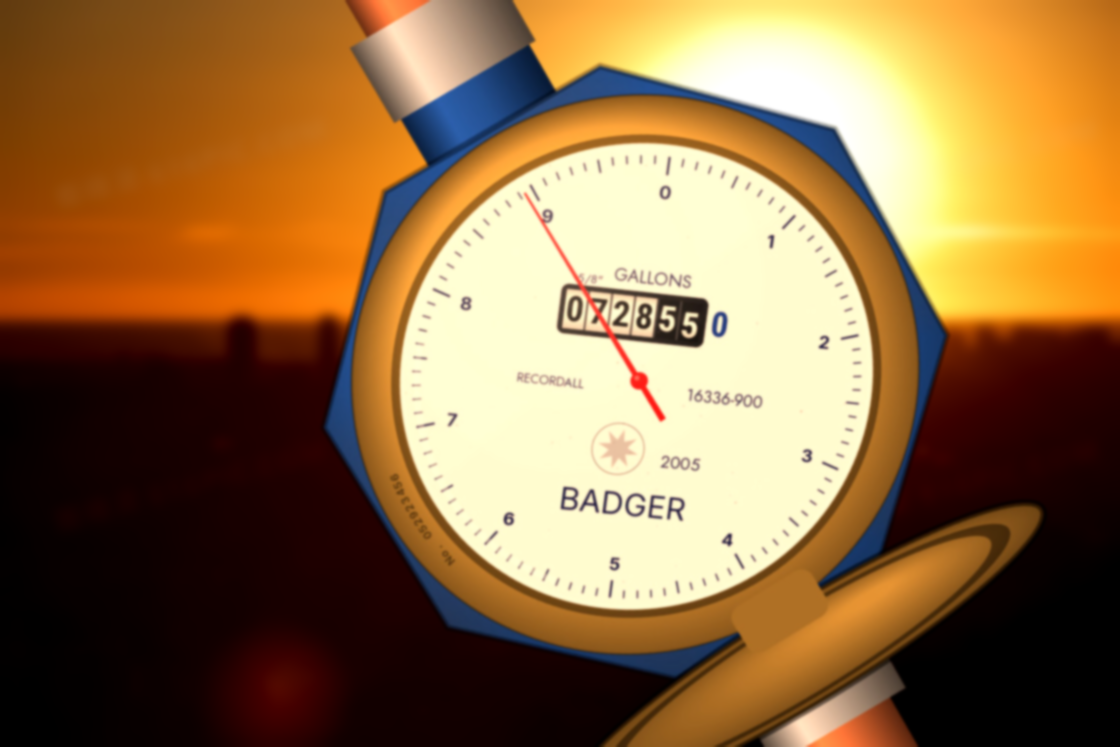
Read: {"value": 728548.9, "unit": "gal"}
